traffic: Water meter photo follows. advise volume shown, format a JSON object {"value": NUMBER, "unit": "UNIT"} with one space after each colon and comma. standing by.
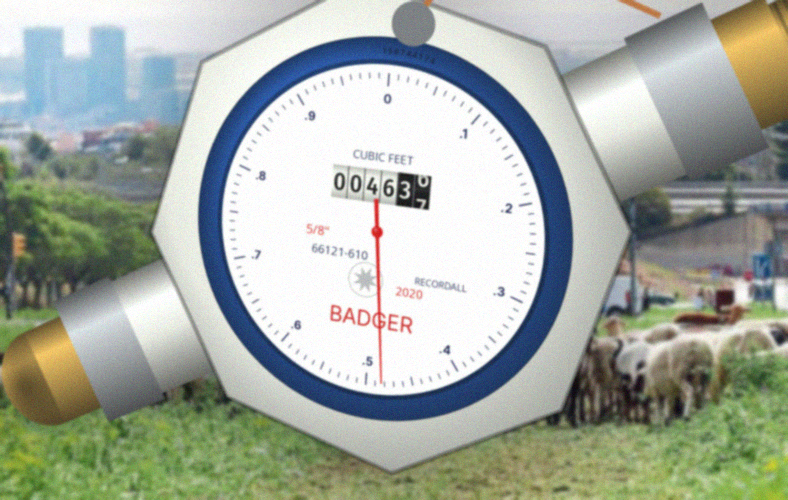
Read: {"value": 4636.48, "unit": "ft³"}
